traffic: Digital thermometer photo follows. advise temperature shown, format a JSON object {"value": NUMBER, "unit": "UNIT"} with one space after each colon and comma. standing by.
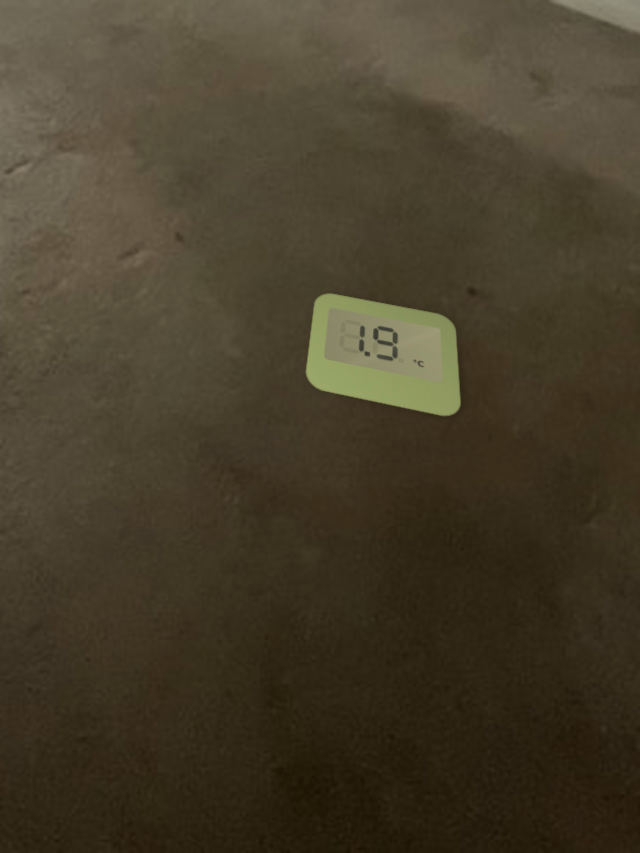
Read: {"value": 1.9, "unit": "°C"}
